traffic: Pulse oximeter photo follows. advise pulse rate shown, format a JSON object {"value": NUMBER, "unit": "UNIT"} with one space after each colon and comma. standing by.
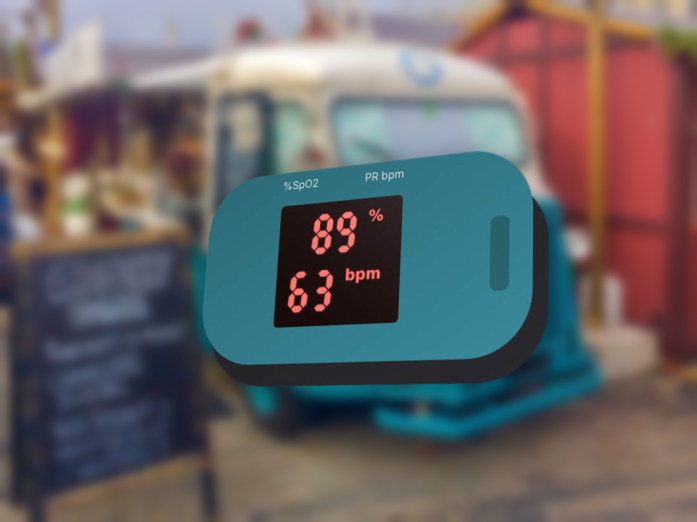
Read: {"value": 63, "unit": "bpm"}
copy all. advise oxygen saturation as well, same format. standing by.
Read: {"value": 89, "unit": "%"}
